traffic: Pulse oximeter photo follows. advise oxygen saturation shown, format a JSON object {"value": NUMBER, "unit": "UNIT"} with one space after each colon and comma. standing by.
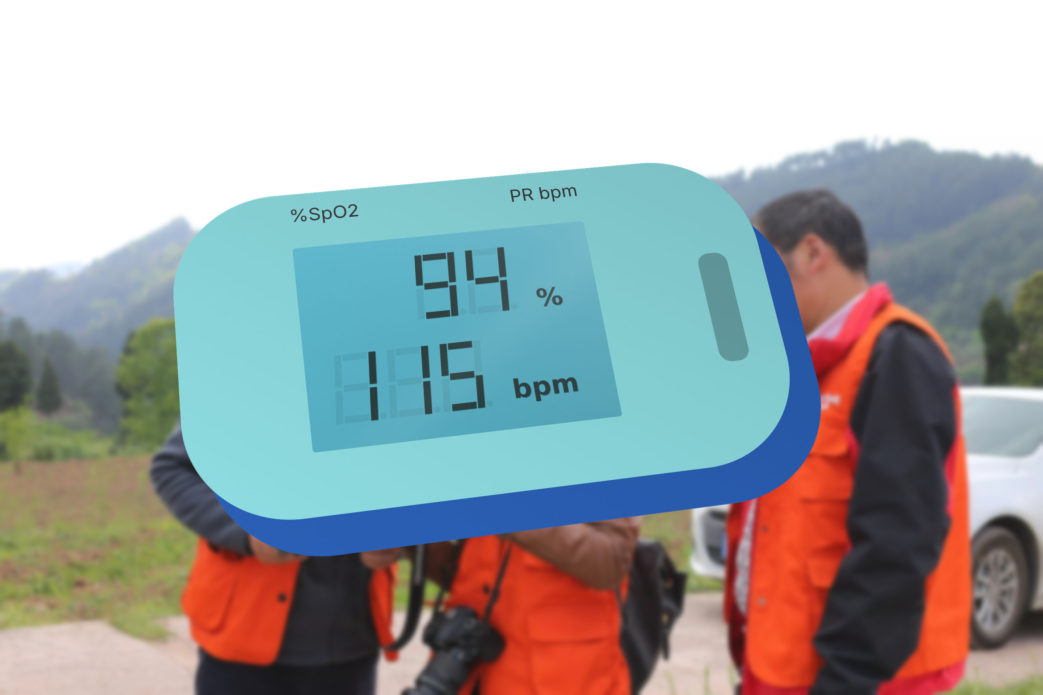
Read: {"value": 94, "unit": "%"}
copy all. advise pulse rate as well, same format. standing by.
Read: {"value": 115, "unit": "bpm"}
